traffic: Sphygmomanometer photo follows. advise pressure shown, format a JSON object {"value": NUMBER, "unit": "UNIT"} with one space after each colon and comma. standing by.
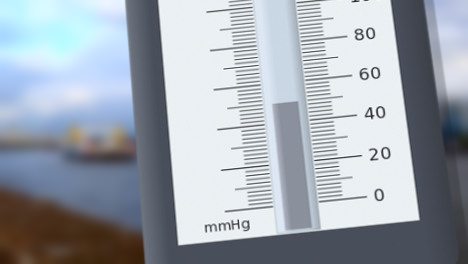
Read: {"value": 50, "unit": "mmHg"}
